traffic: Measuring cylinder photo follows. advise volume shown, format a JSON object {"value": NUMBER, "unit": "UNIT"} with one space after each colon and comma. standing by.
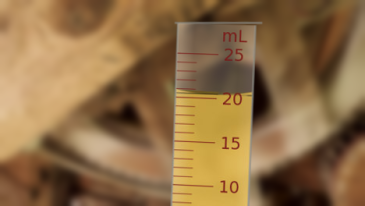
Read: {"value": 20.5, "unit": "mL"}
